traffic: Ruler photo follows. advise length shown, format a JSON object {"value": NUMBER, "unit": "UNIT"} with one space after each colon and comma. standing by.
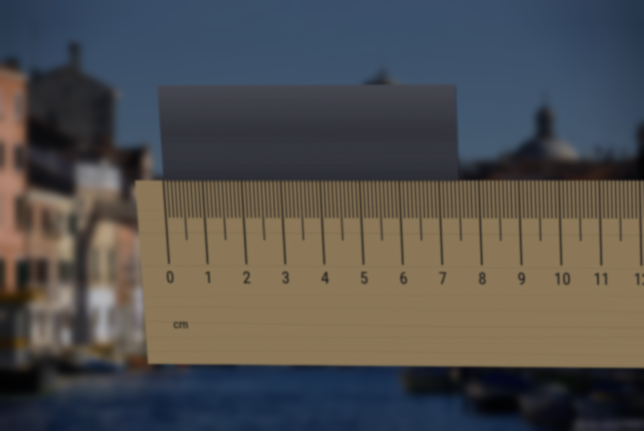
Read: {"value": 7.5, "unit": "cm"}
